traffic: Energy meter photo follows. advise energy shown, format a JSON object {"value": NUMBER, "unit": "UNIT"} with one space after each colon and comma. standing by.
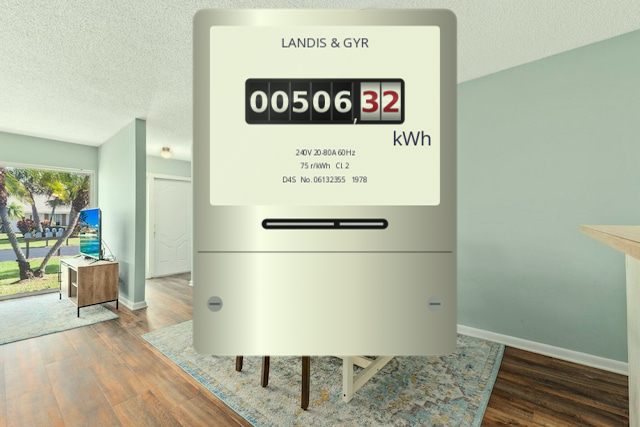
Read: {"value": 506.32, "unit": "kWh"}
